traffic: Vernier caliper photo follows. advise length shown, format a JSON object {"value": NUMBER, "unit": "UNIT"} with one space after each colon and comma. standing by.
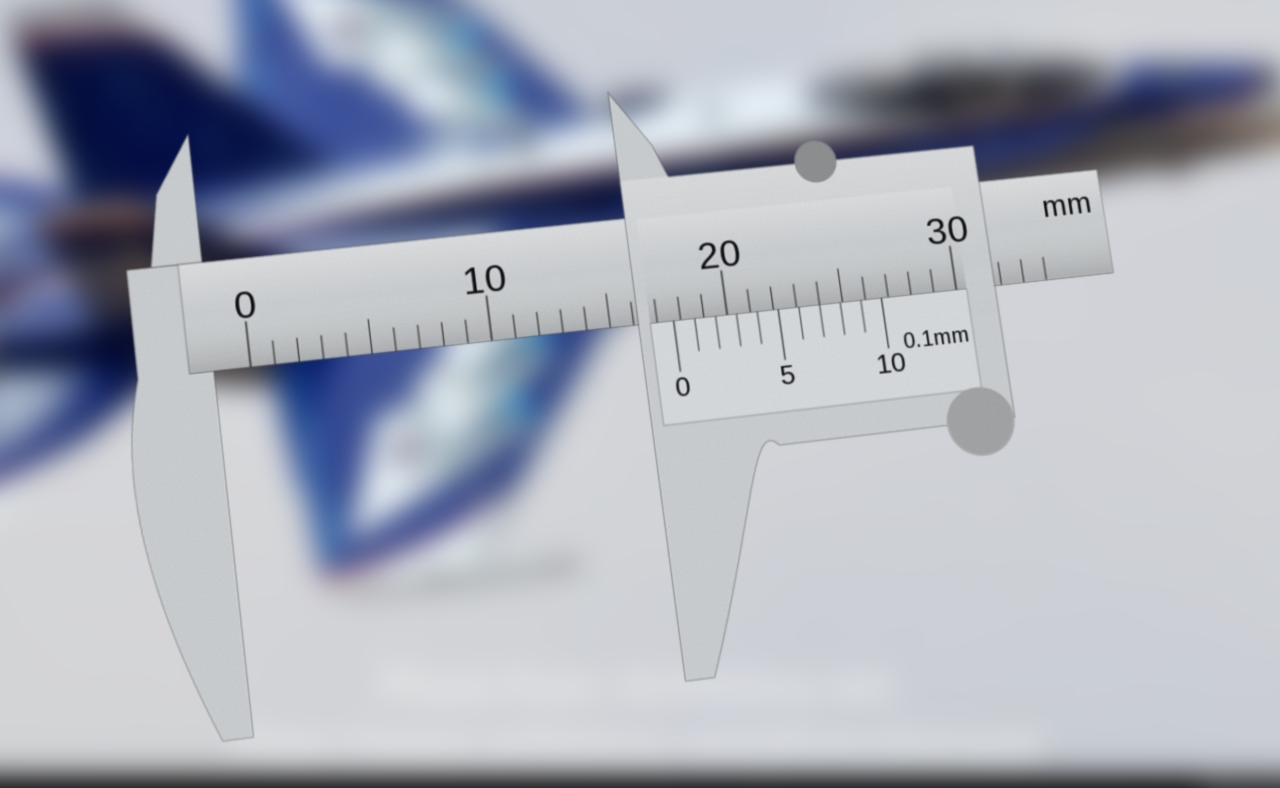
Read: {"value": 17.7, "unit": "mm"}
